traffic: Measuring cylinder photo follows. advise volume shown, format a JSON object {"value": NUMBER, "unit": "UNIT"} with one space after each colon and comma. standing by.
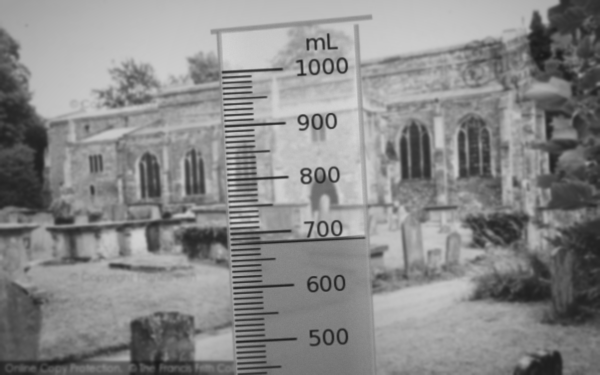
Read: {"value": 680, "unit": "mL"}
